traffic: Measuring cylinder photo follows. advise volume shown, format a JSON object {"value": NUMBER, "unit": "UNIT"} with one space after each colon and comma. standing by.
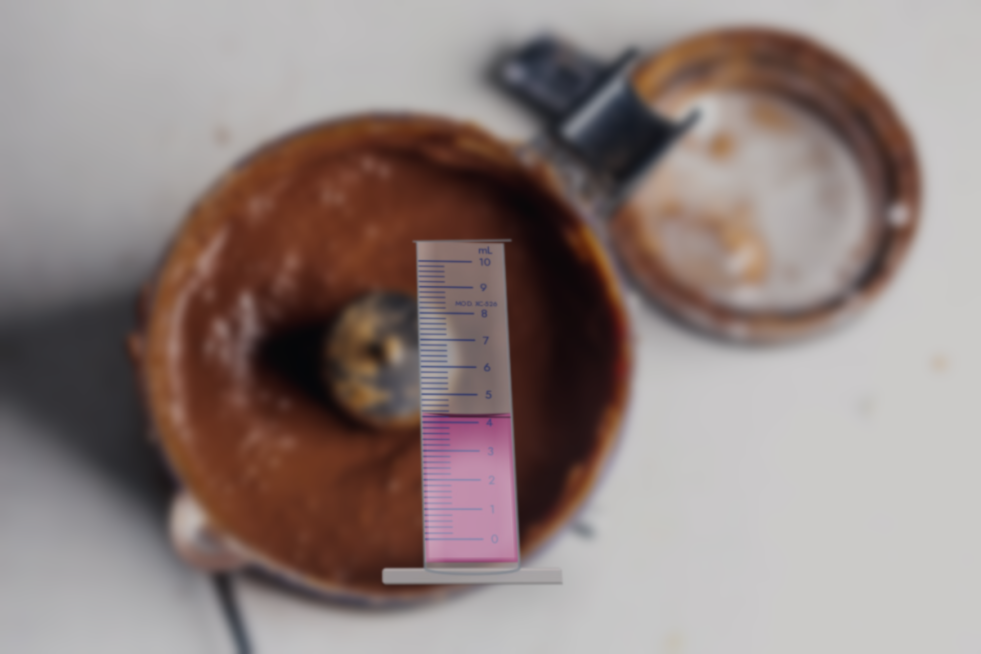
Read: {"value": 4.2, "unit": "mL"}
